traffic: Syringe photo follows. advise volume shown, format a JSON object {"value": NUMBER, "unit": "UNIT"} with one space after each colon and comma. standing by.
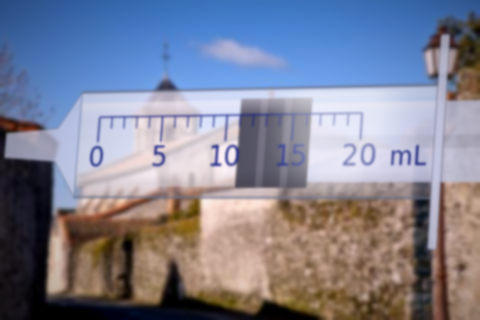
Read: {"value": 11, "unit": "mL"}
